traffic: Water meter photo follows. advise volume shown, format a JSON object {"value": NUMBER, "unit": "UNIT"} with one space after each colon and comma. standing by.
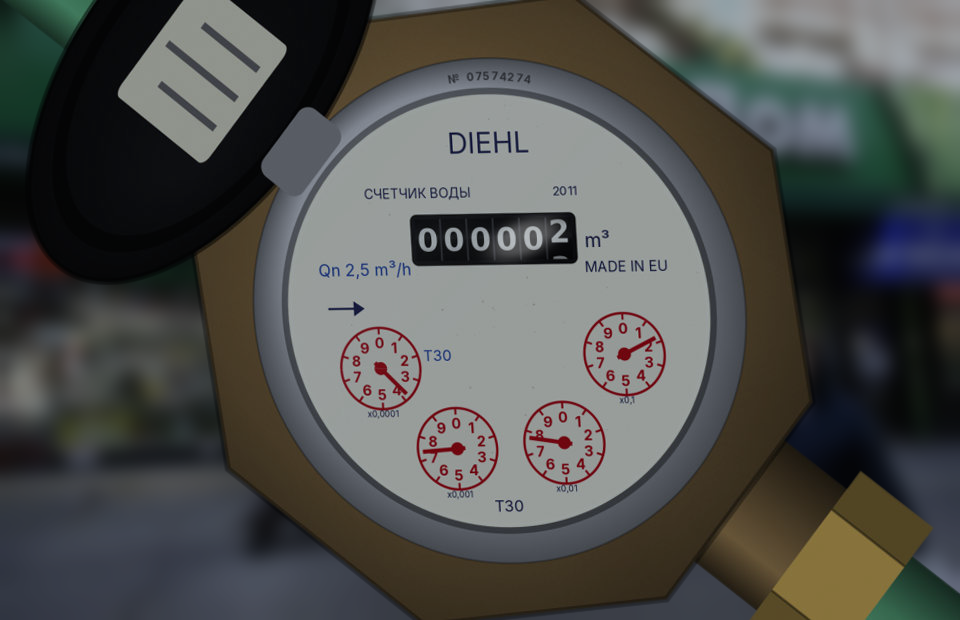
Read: {"value": 2.1773, "unit": "m³"}
